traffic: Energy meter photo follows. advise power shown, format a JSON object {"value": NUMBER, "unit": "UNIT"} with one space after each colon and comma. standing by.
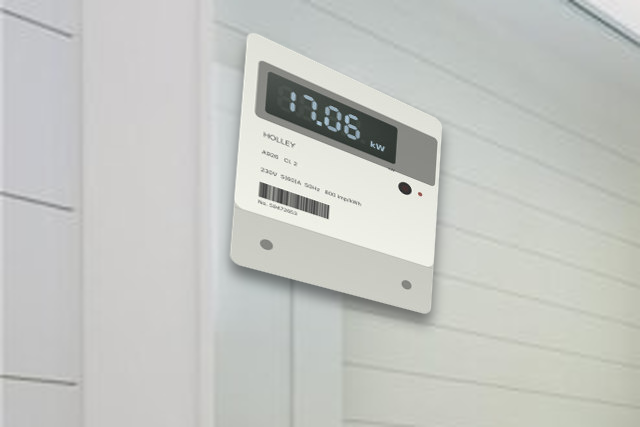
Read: {"value": 17.06, "unit": "kW"}
